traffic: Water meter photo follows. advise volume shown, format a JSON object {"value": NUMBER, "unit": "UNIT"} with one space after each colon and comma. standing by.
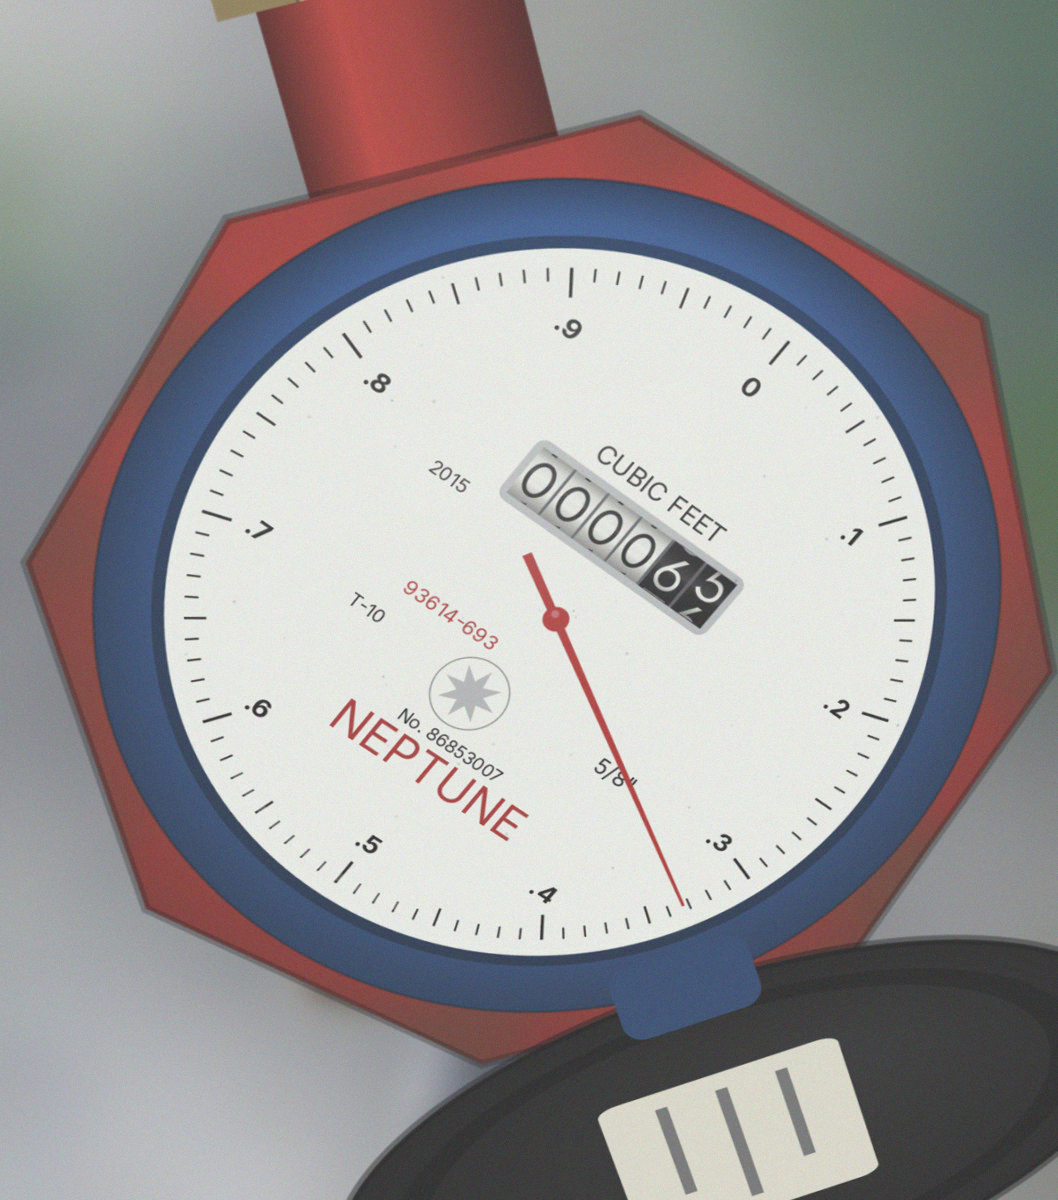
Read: {"value": 65.33, "unit": "ft³"}
